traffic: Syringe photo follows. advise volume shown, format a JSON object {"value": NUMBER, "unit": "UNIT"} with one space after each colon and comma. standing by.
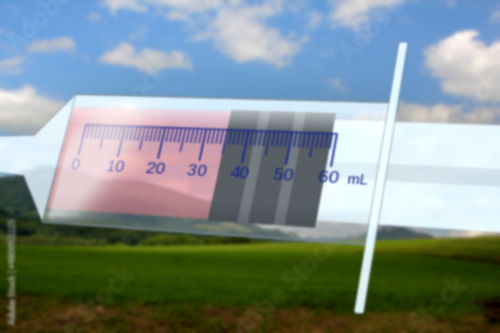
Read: {"value": 35, "unit": "mL"}
